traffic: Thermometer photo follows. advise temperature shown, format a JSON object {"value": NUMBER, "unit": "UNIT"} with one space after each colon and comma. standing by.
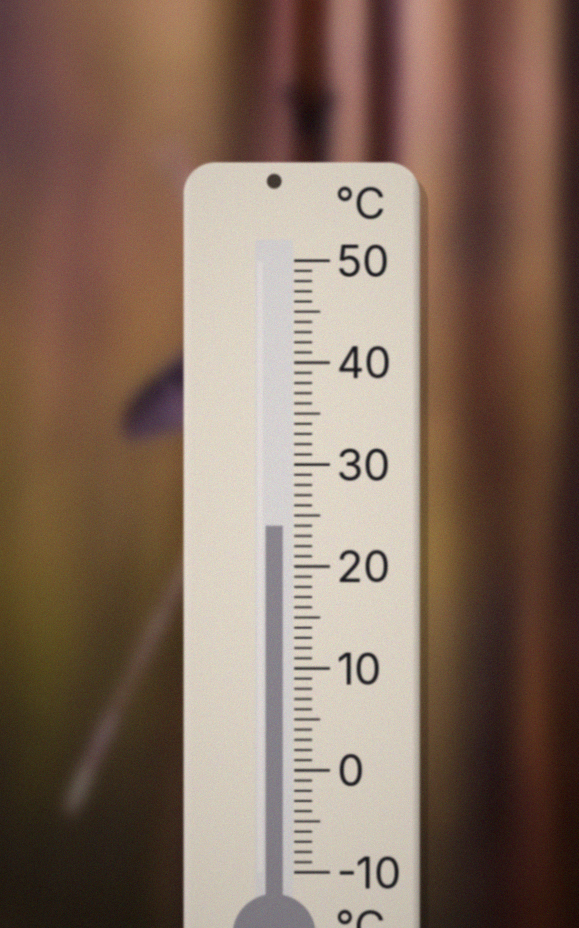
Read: {"value": 24, "unit": "°C"}
